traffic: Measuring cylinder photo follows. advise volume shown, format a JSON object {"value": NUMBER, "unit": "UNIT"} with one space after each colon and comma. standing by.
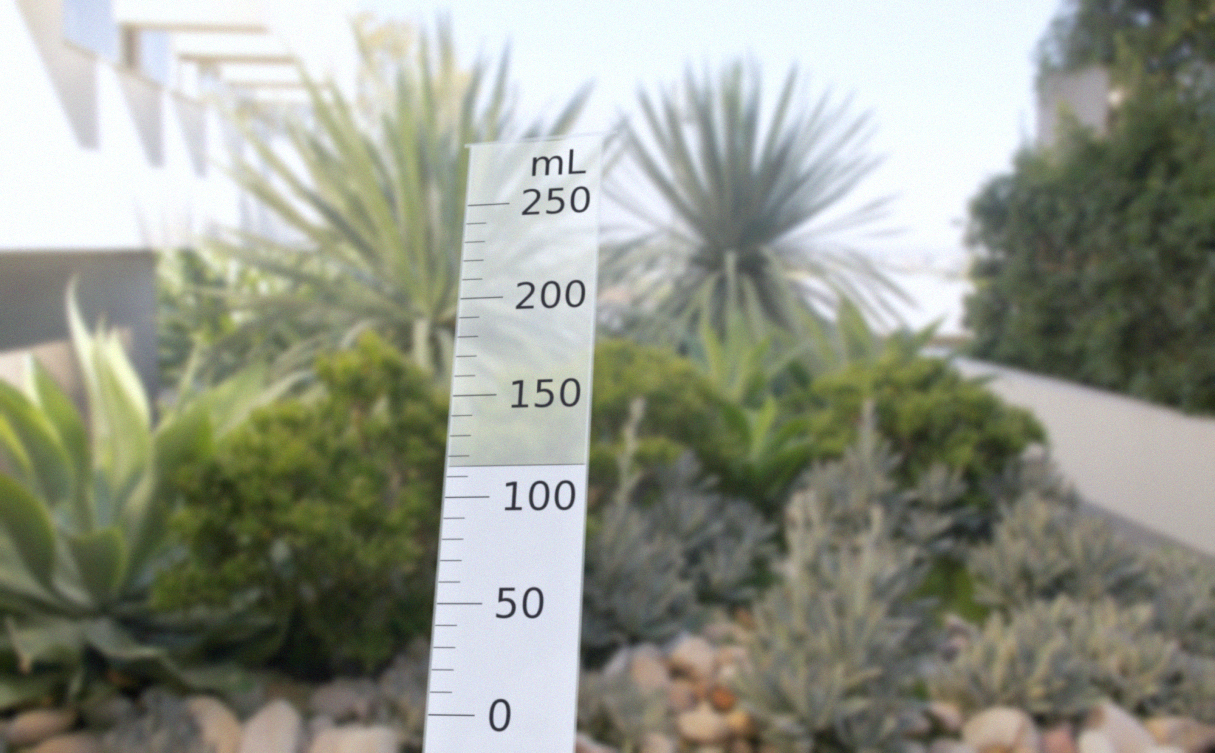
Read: {"value": 115, "unit": "mL"}
